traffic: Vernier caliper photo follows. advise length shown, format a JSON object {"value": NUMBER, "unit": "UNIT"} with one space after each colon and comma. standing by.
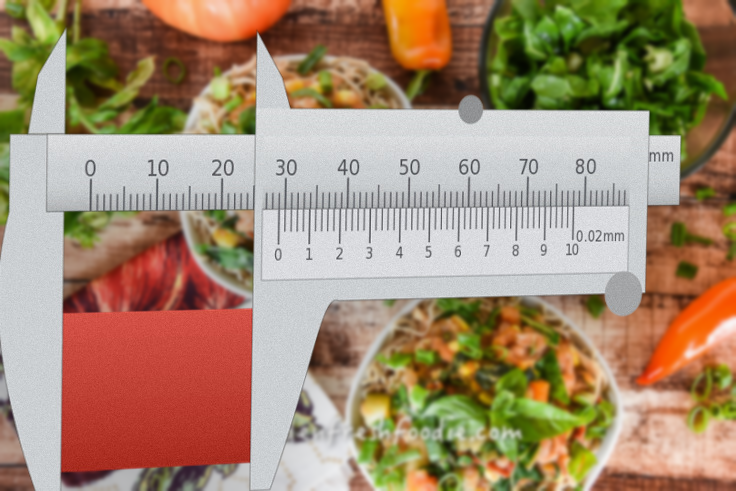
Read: {"value": 29.0, "unit": "mm"}
